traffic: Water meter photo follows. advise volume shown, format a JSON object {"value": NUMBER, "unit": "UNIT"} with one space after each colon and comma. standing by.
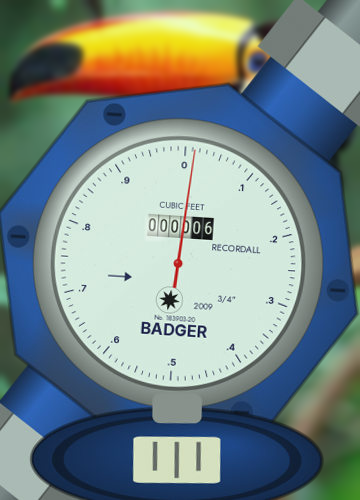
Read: {"value": 6.01, "unit": "ft³"}
